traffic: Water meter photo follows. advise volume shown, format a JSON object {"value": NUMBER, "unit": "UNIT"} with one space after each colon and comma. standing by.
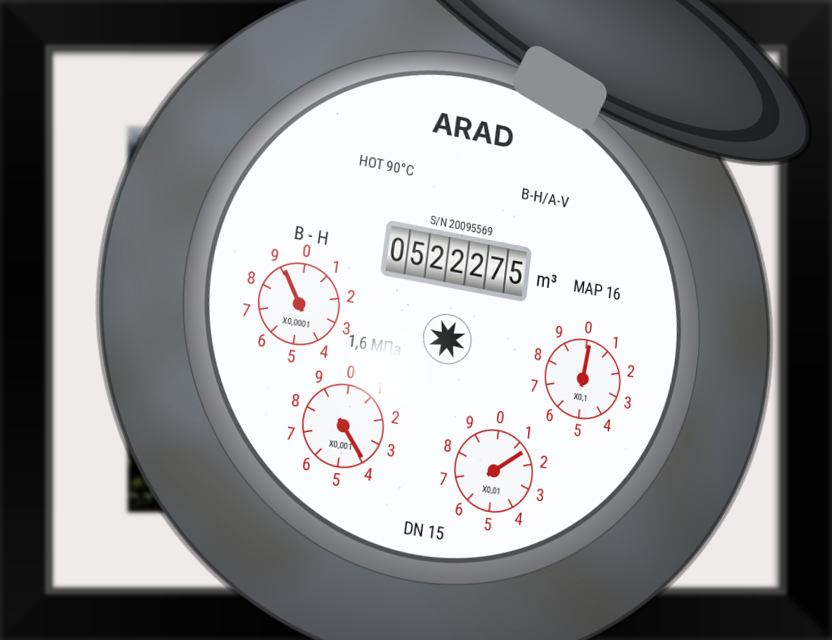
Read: {"value": 522275.0139, "unit": "m³"}
